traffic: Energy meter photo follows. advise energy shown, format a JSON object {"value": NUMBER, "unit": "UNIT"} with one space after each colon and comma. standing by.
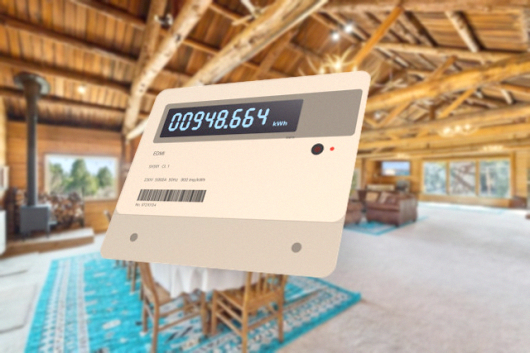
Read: {"value": 948.664, "unit": "kWh"}
